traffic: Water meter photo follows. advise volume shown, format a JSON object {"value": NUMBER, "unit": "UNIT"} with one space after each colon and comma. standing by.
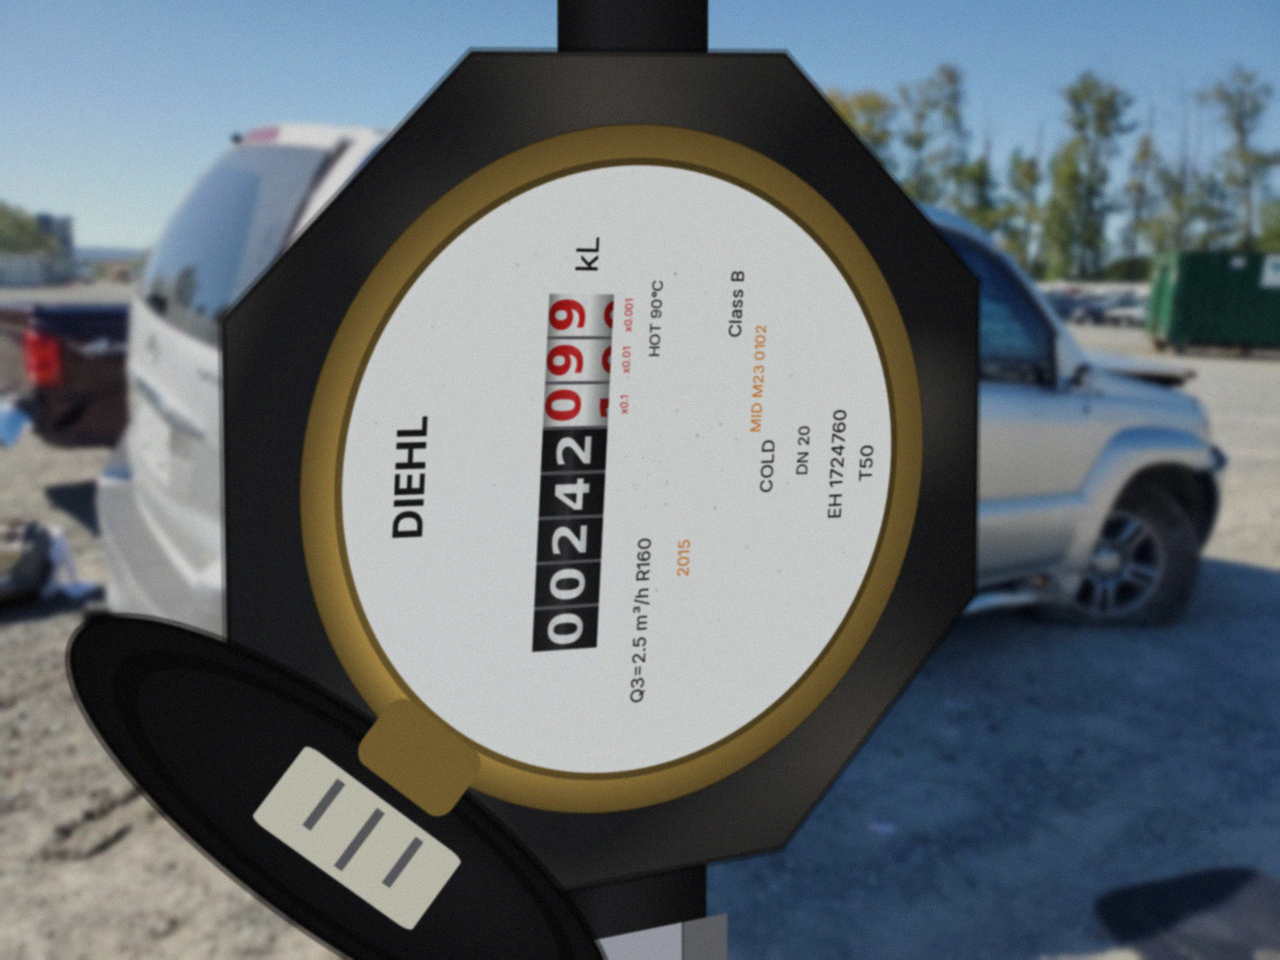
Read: {"value": 242.099, "unit": "kL"}
